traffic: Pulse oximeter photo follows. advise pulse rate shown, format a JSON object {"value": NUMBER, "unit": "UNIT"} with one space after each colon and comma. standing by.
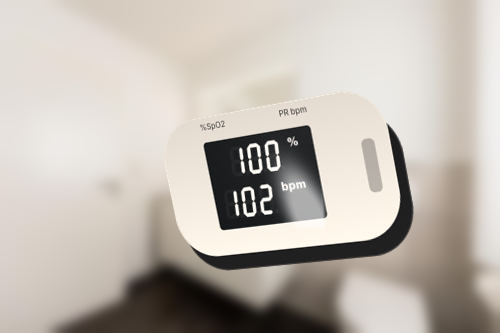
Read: {"value": 102, "unit": "bpm"}
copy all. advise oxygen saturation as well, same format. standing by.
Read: {"value": 100, "unit": "%"}
